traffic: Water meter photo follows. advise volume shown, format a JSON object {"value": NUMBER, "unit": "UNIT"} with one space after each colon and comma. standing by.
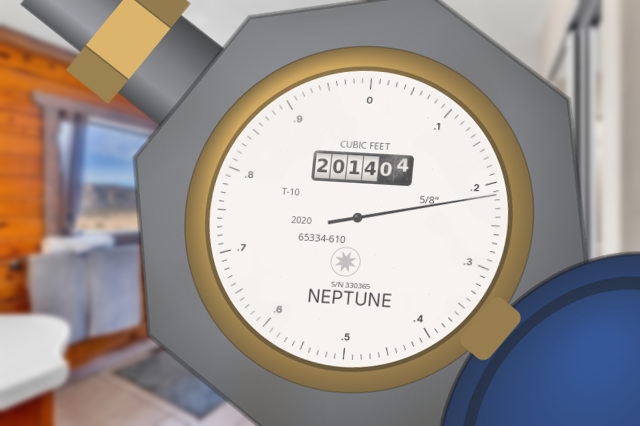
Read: {"value": 201404.21, "unit": "ft³"}
